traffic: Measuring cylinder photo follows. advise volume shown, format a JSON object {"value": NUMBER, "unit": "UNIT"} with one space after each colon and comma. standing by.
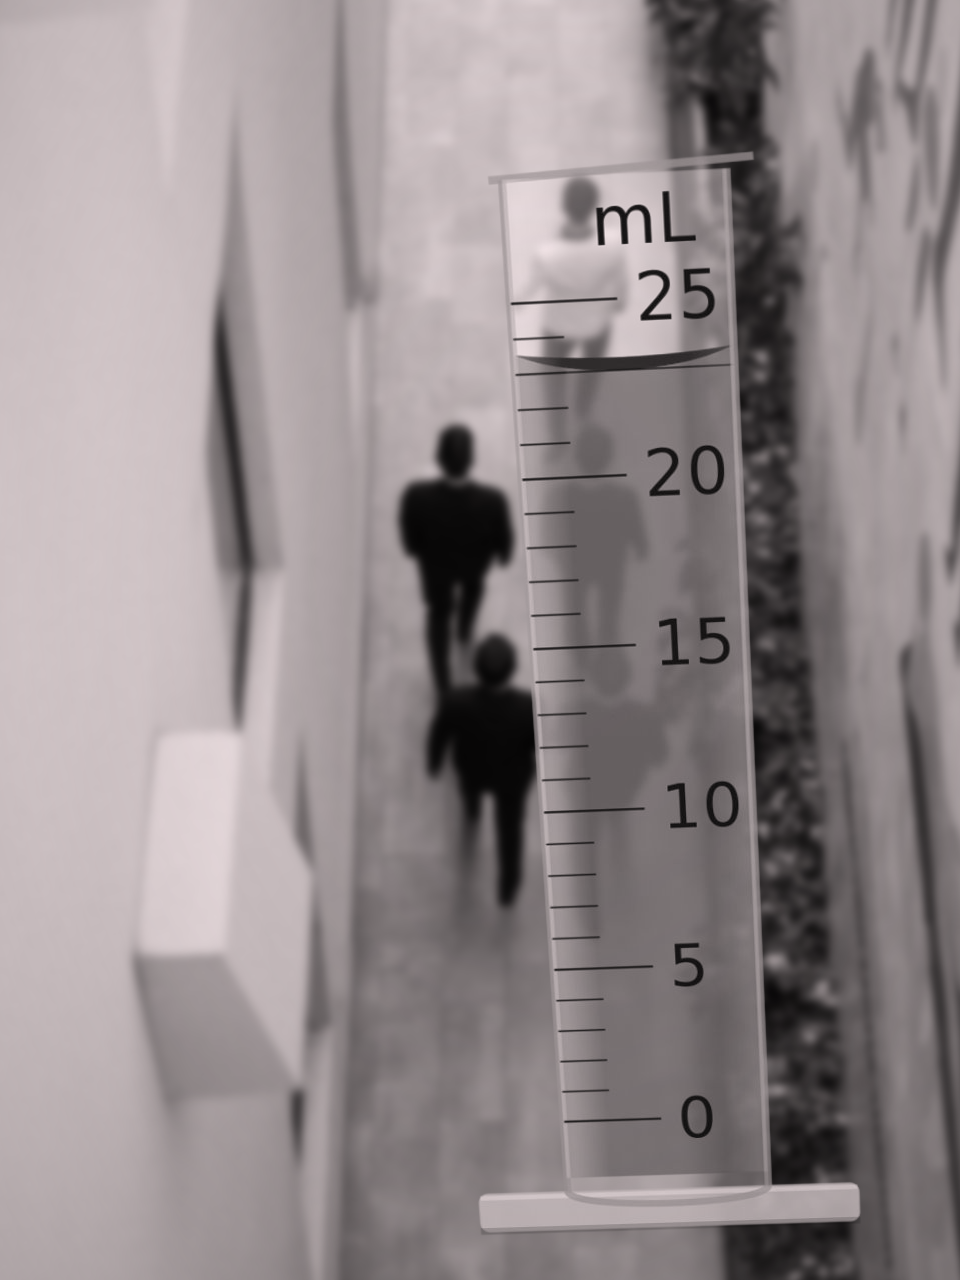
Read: {"value": 23, "unit": "mL"}
